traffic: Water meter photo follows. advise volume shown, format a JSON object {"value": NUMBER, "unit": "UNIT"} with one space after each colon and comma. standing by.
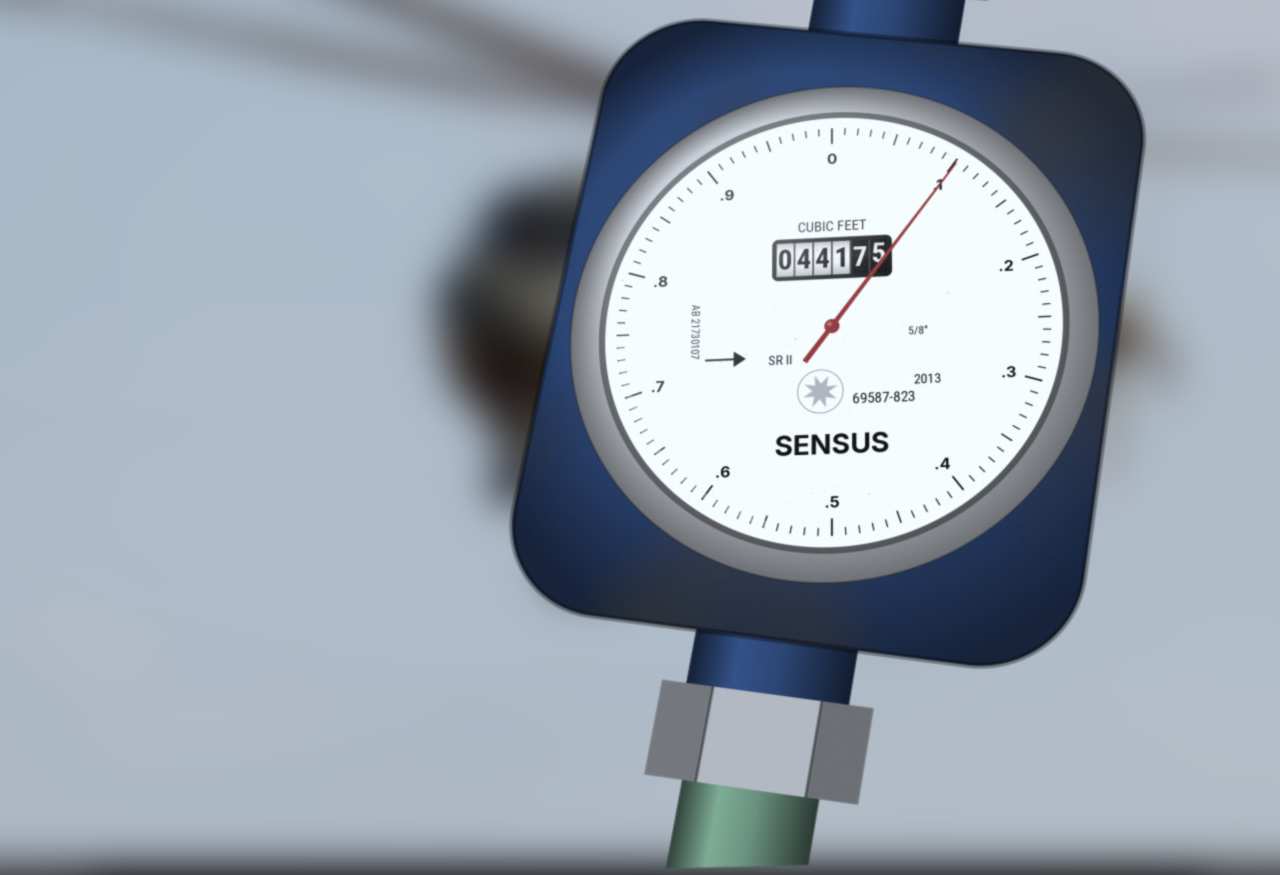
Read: {"value": 44175.10, "unit": "ft³"}
